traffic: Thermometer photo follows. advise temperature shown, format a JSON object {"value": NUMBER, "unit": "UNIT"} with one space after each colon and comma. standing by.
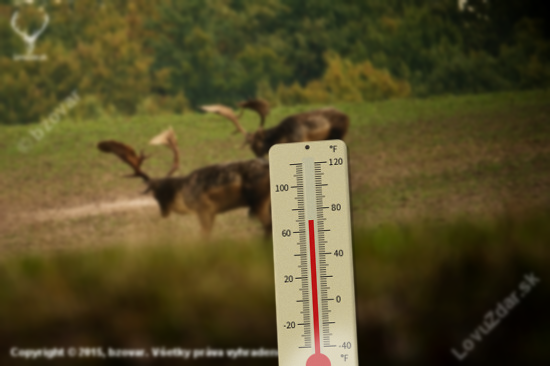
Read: {"value": 70, "unit": "°F"}
